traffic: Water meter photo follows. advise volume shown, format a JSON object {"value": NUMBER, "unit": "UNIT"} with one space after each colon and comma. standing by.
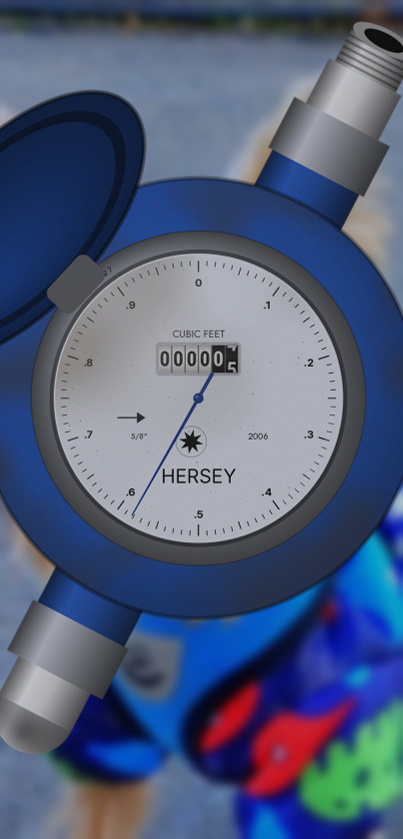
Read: {"value": 4.58, "unit": "ft³"}
